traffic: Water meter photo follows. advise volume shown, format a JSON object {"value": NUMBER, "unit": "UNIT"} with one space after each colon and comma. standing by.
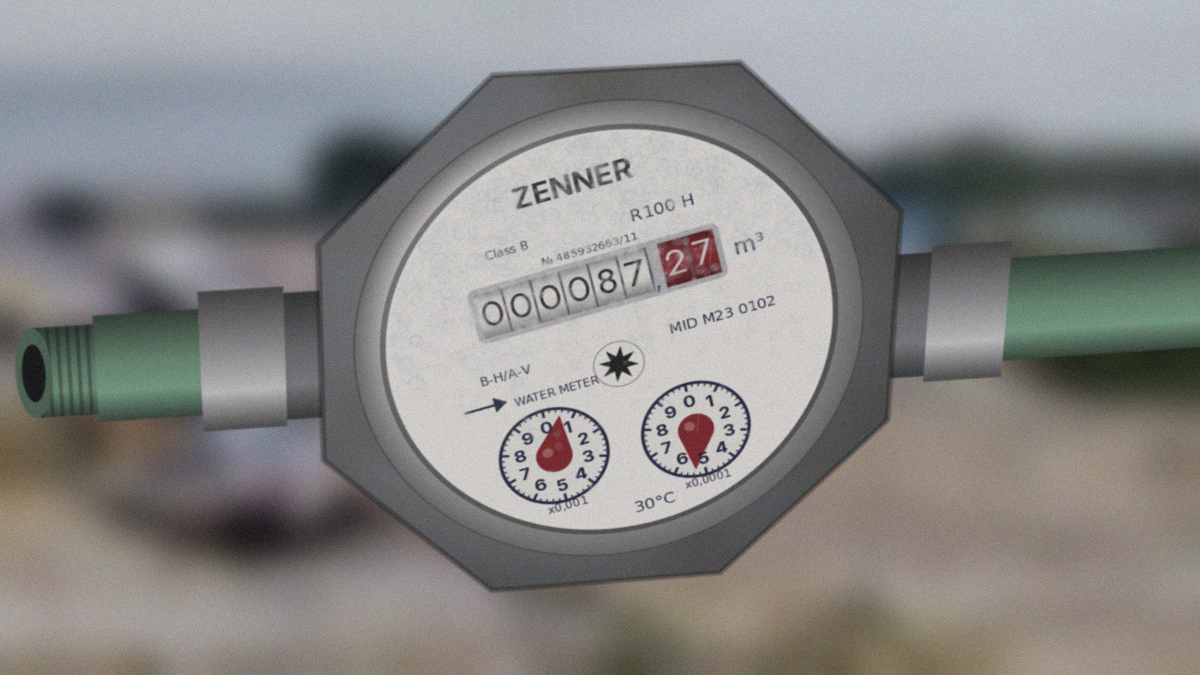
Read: {"value": 87.2705, "unit": "m³"}
